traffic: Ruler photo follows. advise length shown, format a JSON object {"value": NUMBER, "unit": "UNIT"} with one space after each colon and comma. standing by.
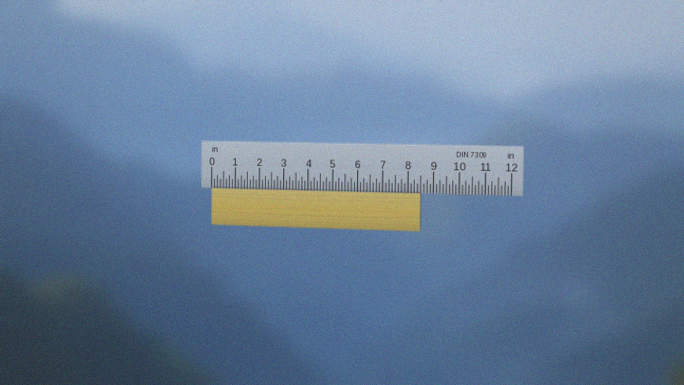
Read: {"value": 8.5, "unit": "in"}
